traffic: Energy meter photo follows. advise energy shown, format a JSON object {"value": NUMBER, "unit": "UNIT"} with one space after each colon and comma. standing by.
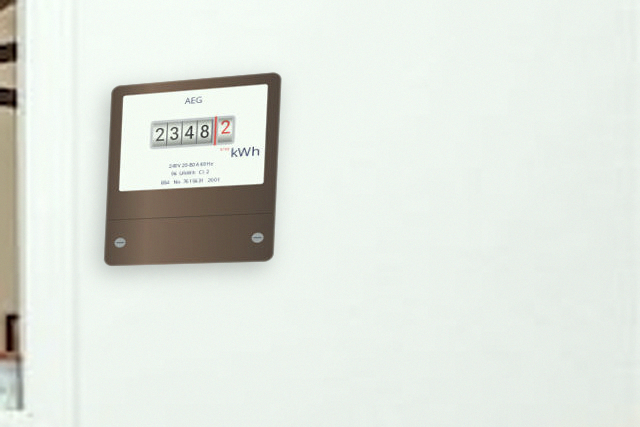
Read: {"value": 2348.2, "unit": "kWh"}
